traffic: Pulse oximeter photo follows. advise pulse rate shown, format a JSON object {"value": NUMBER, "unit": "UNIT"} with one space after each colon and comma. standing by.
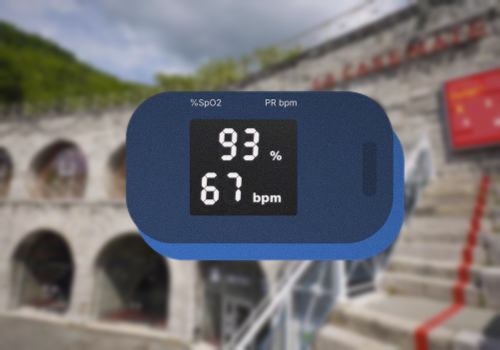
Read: {"value": 67, "unit": "bpm"}
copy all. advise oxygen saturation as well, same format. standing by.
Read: {"value": 93, "unit": "%"}
